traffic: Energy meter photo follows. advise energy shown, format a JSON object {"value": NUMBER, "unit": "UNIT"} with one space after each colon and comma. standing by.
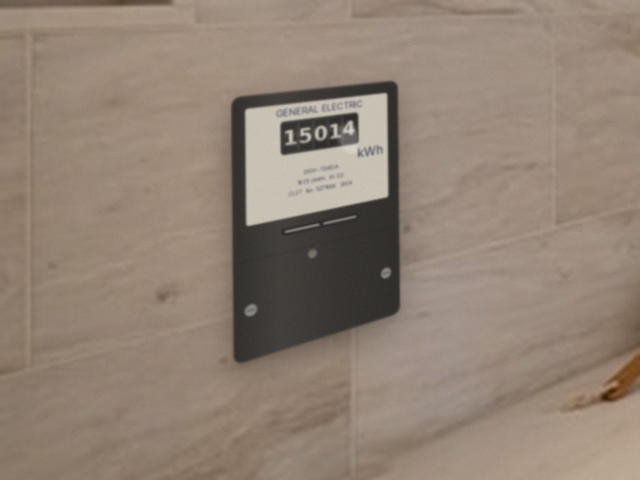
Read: {"value": 15014, "unit": "kWh"}
